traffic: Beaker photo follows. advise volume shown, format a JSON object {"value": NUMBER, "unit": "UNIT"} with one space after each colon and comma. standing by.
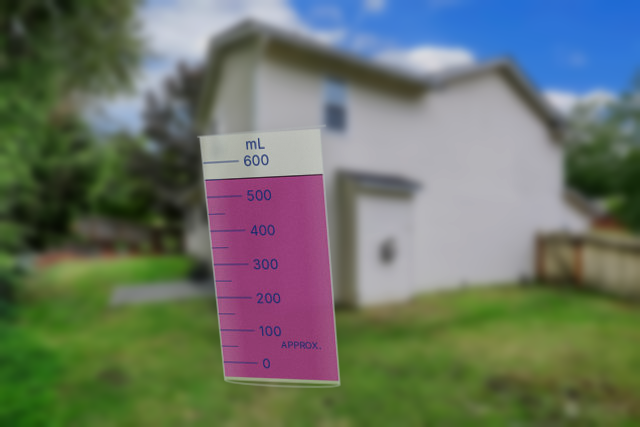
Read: {"value": 550, "unit": "mL"}
